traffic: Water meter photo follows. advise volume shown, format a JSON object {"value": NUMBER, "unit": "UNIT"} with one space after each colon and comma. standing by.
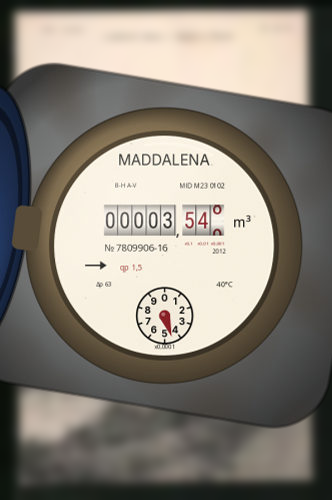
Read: {"value": 3.5484, "unit": "m³"}
